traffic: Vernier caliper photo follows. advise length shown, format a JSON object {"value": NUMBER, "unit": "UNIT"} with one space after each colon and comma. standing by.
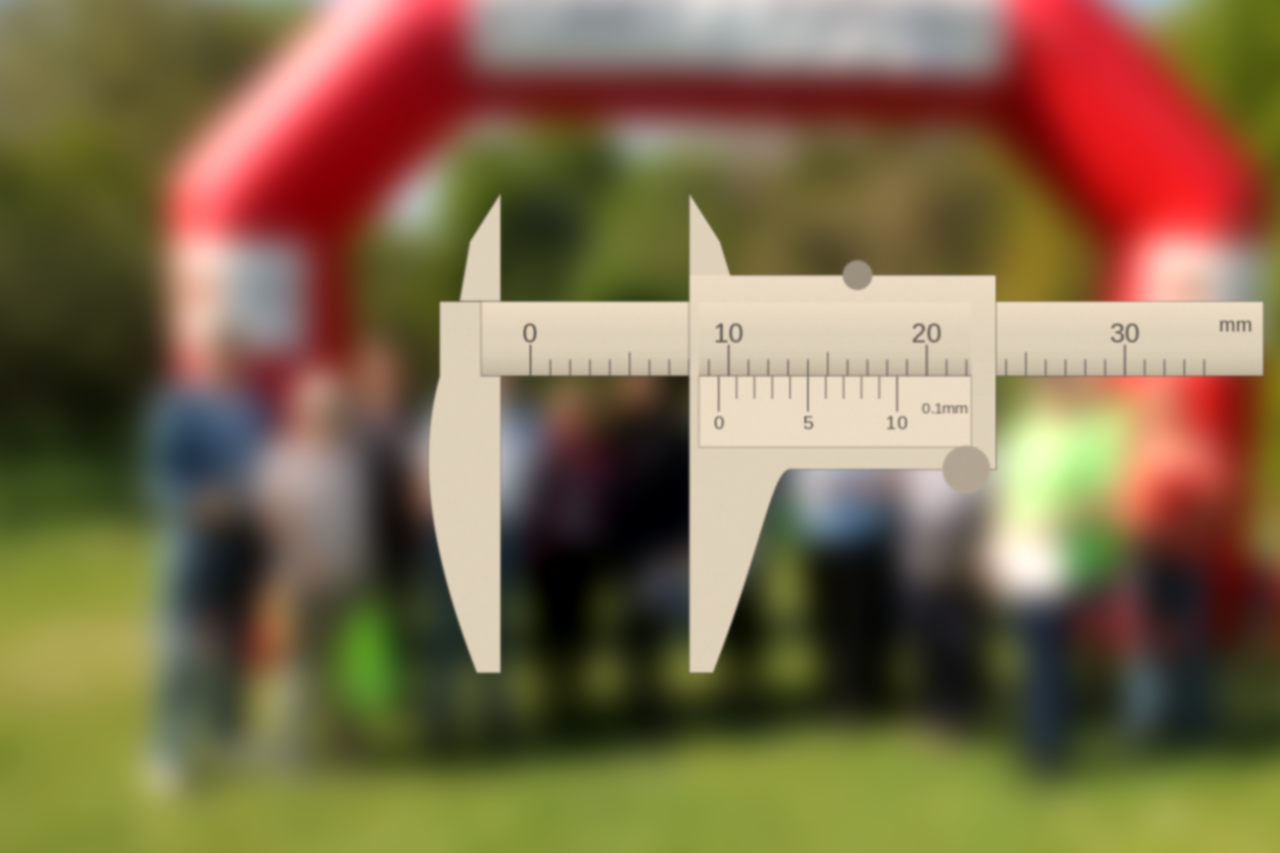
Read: {"value": 9.5, "unit": "mm"}
